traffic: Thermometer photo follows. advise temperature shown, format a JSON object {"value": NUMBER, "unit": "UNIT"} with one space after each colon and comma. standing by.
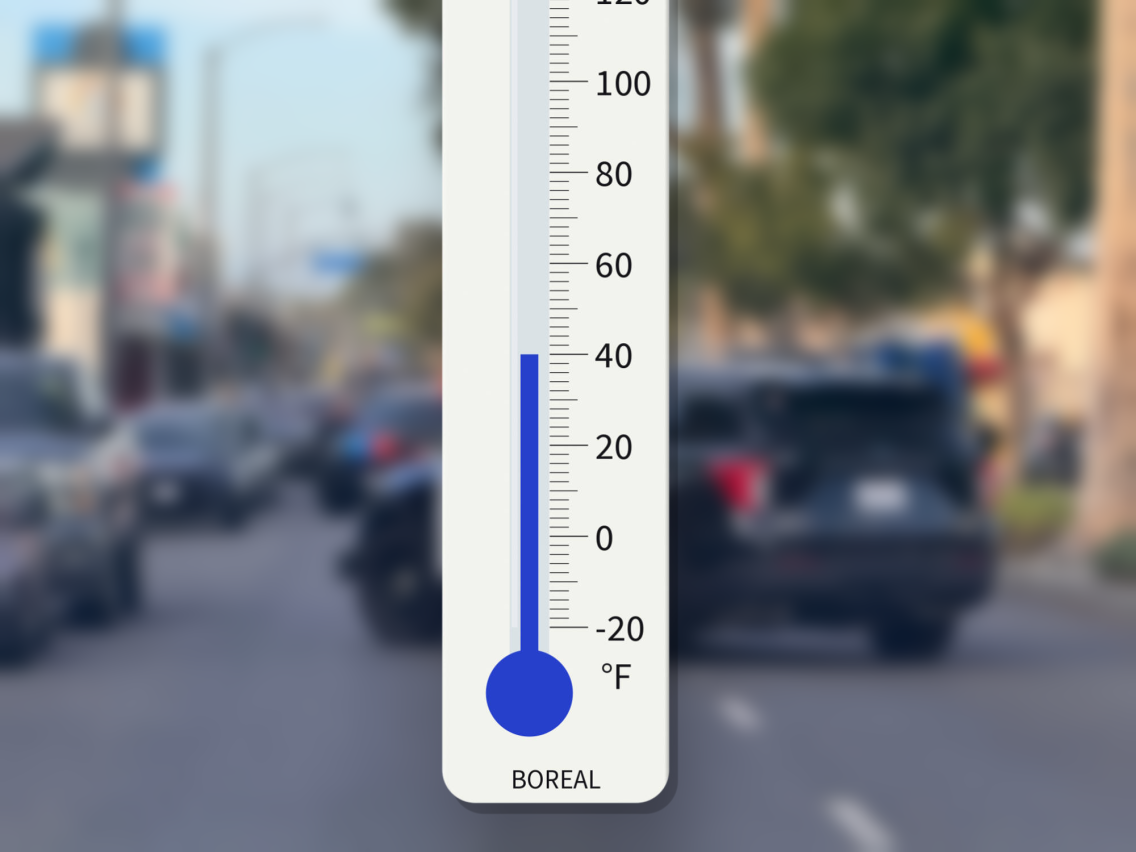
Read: {"value": 40, "unit": "°F"}
